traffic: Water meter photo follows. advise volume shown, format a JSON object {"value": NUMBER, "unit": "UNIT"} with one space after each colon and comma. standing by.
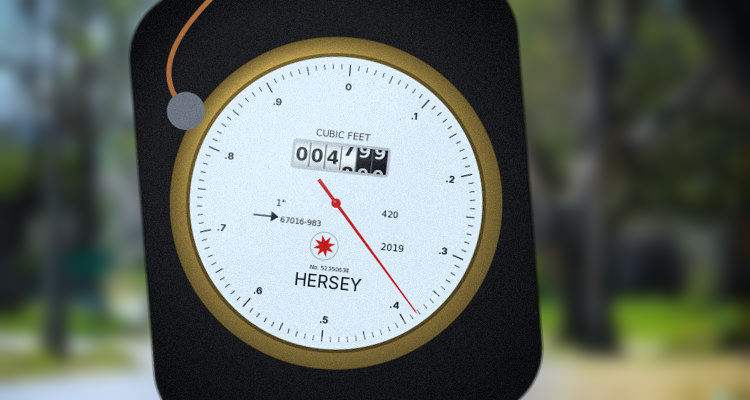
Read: {"value": 4799.38, "unit": "ft³"}
